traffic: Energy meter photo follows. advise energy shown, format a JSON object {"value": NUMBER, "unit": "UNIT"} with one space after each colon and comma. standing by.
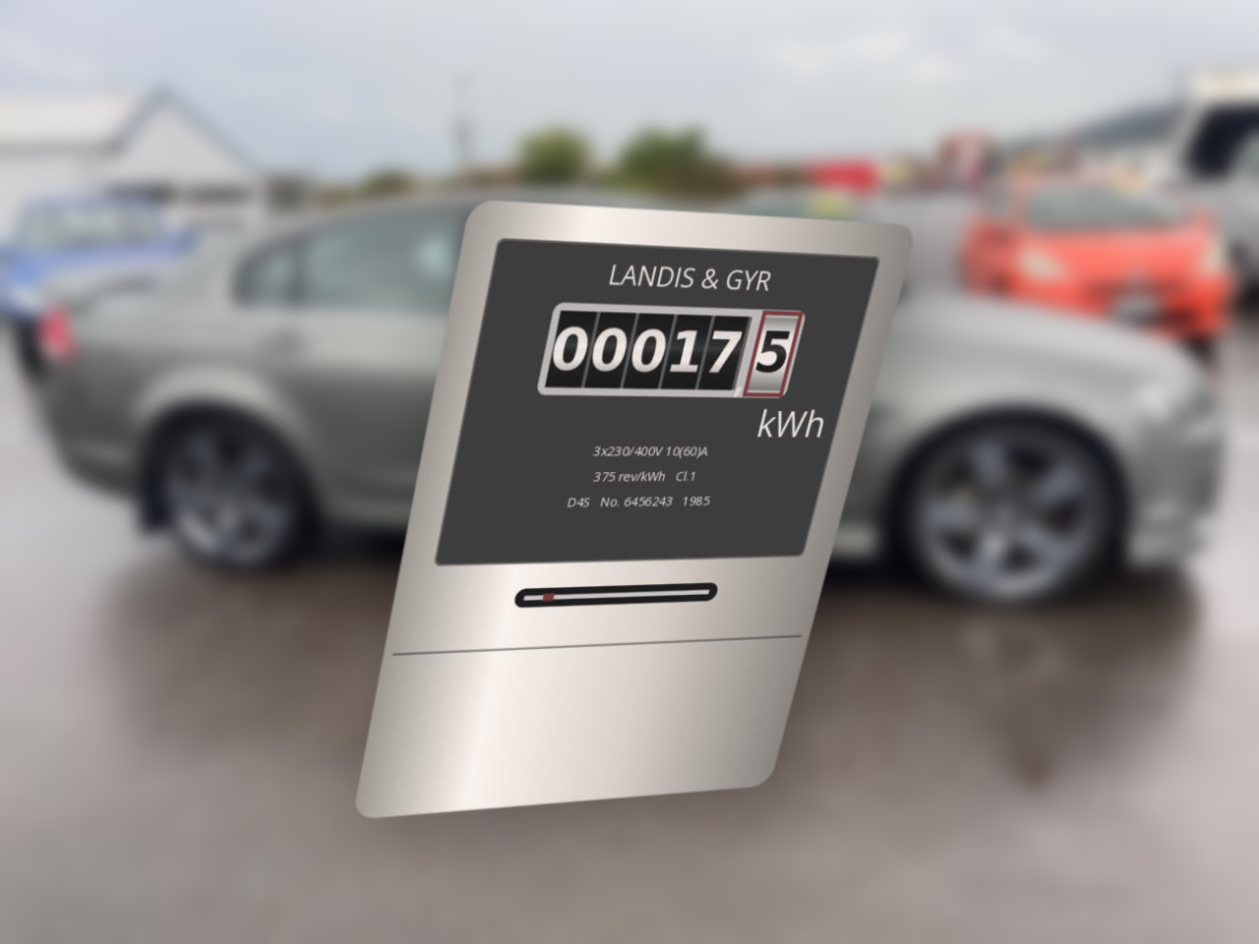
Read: {"value": 17.5, "unit": "kWh"}
